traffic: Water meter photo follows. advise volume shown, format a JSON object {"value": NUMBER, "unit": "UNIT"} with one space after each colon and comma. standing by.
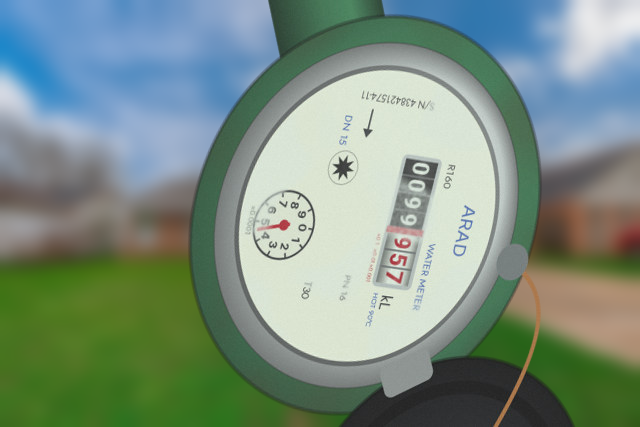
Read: {"value": 99.9574, "unit": "kL"}
